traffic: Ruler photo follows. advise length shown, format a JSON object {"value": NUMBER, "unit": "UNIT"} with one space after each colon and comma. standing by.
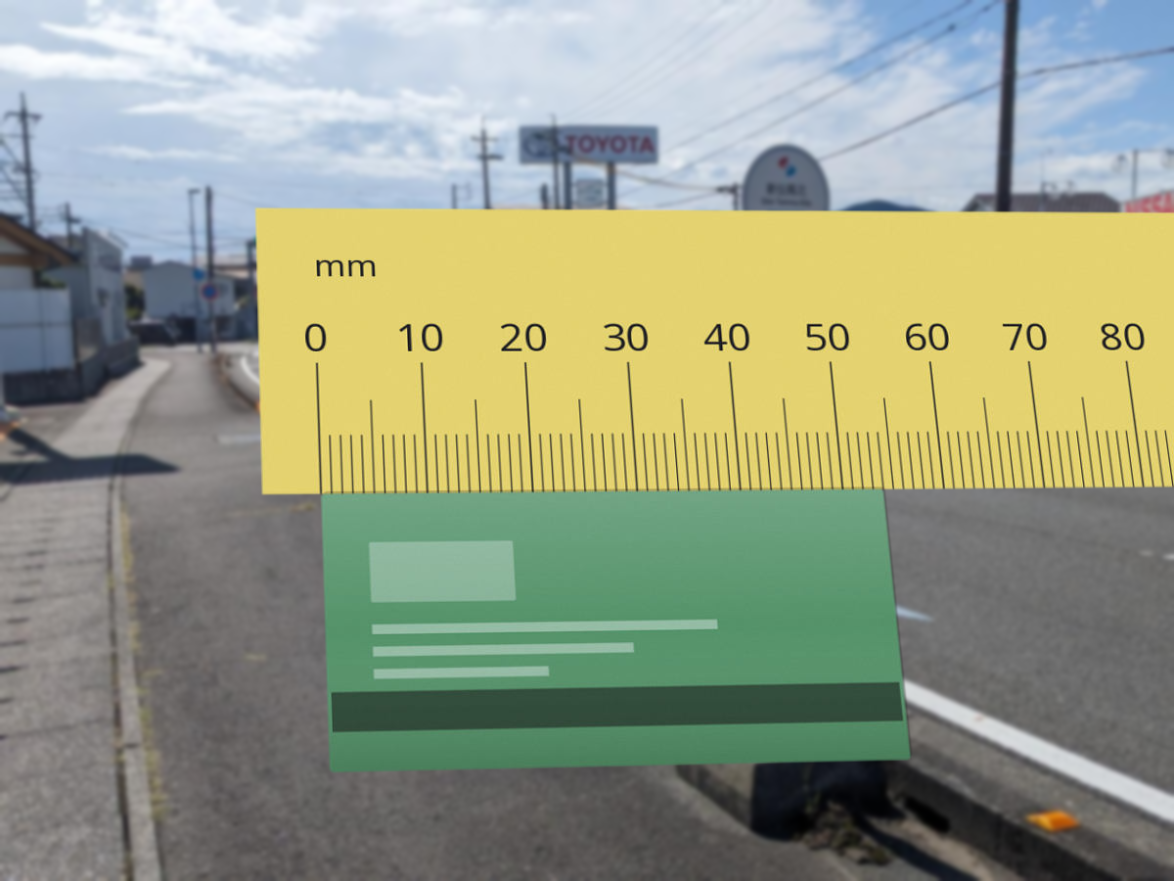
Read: {"value": 54, "unit": "mm"}
